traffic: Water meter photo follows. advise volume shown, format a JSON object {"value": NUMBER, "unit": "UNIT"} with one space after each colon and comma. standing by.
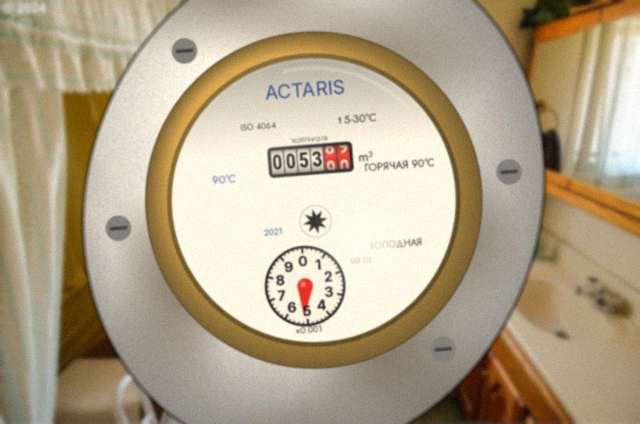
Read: {"value": 53.895, "unit": "m³"}
